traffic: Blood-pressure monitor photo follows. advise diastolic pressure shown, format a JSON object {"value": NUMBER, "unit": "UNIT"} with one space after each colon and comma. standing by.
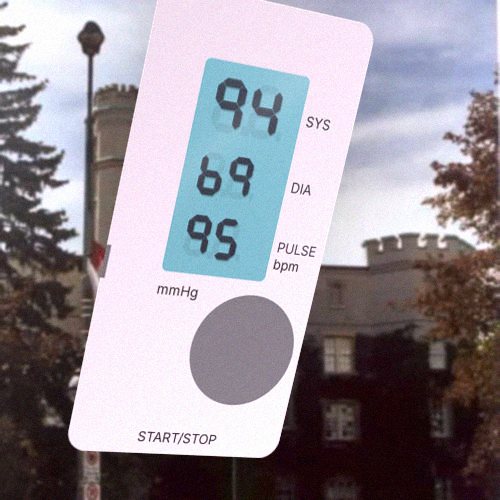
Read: {"value": 69, "unit": "mmHg"}
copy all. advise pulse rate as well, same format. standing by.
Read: {"value": 95, "unit": "bpm"}
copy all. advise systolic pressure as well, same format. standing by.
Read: {"value": 94, "unit": "mmHg"}
